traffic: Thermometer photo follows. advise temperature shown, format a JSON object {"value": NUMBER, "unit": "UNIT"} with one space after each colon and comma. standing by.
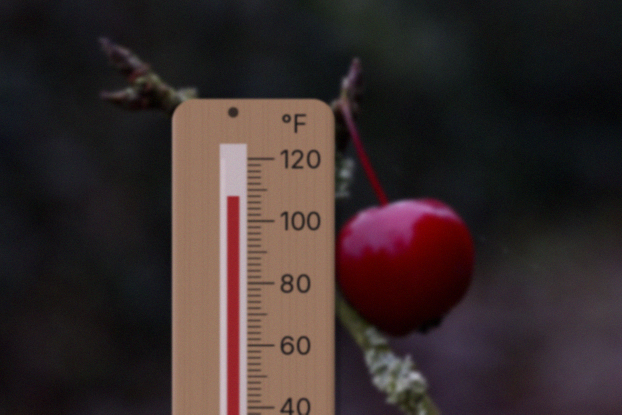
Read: {"value": 108, "unit": "°F"}
